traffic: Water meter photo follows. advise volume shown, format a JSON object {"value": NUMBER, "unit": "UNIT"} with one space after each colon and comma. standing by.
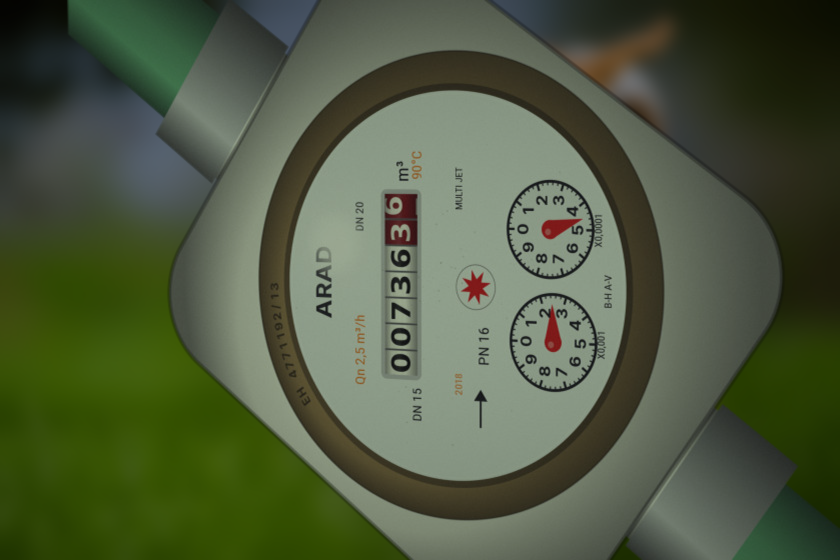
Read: {"value": 736.3624, "unit": "m³"}
